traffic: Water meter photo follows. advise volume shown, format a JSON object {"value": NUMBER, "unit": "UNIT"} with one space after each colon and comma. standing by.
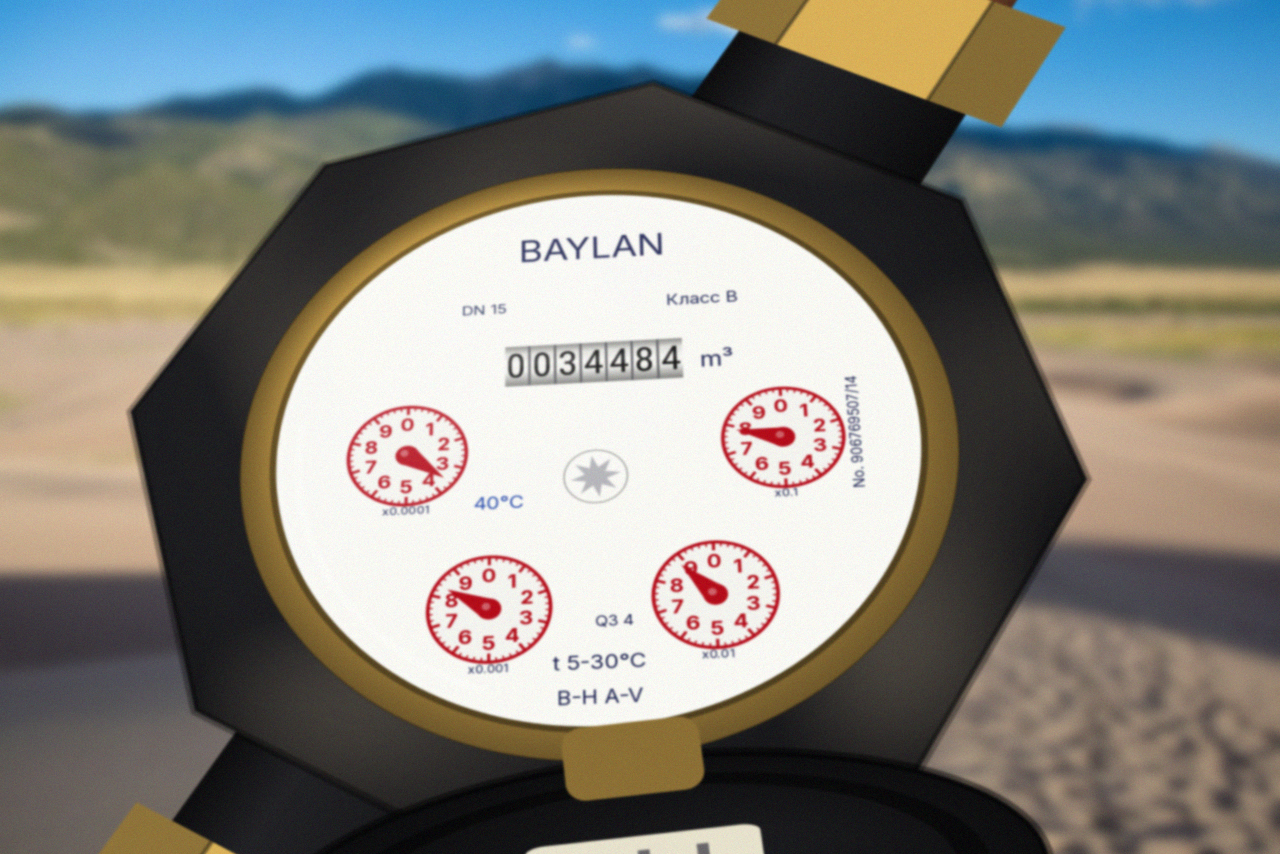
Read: {"value": 34484.7883, "unit": "m³"}
